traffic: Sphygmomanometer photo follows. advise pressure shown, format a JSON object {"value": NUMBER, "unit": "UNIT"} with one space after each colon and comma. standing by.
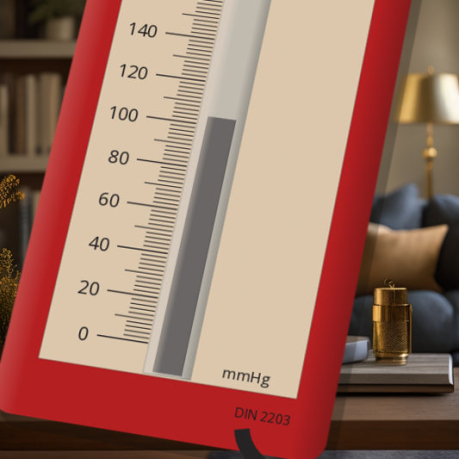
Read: {"value": 104, "unit": "mmHg"}
